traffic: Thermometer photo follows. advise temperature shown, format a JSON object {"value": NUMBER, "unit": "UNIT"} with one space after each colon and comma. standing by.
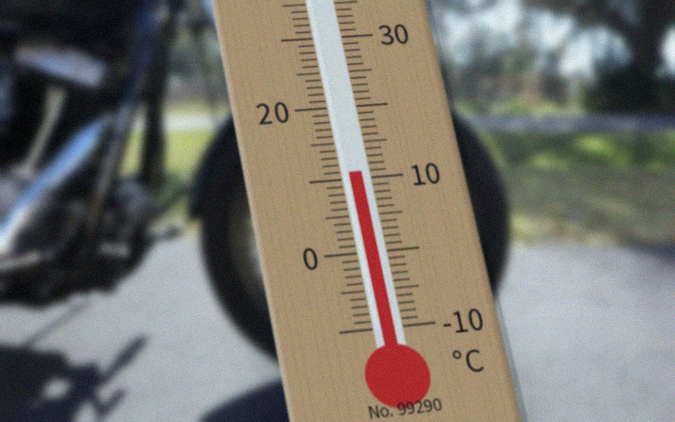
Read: {"value": 11, "unit": "°C"}
